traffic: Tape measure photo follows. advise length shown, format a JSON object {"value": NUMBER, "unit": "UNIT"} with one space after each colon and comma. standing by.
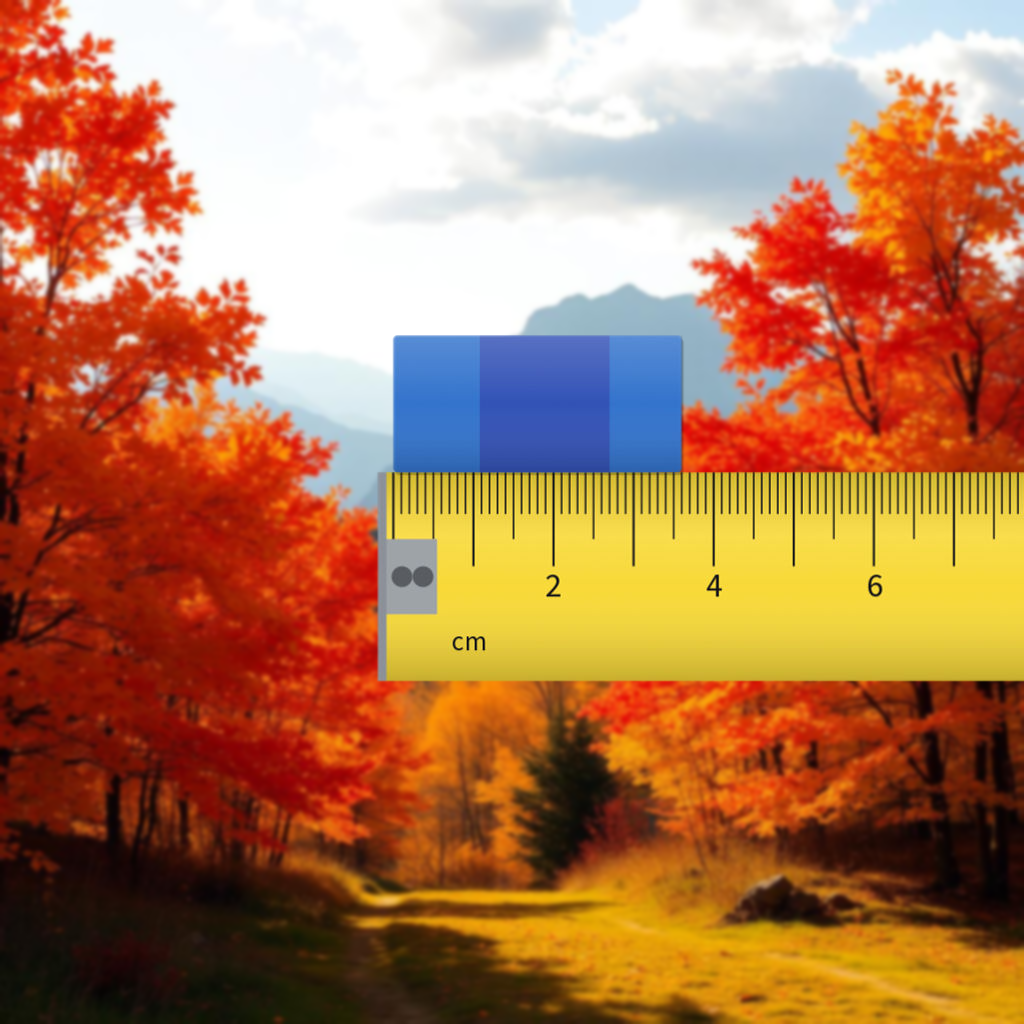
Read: {"value": 3.6, "unit": "cm"}
